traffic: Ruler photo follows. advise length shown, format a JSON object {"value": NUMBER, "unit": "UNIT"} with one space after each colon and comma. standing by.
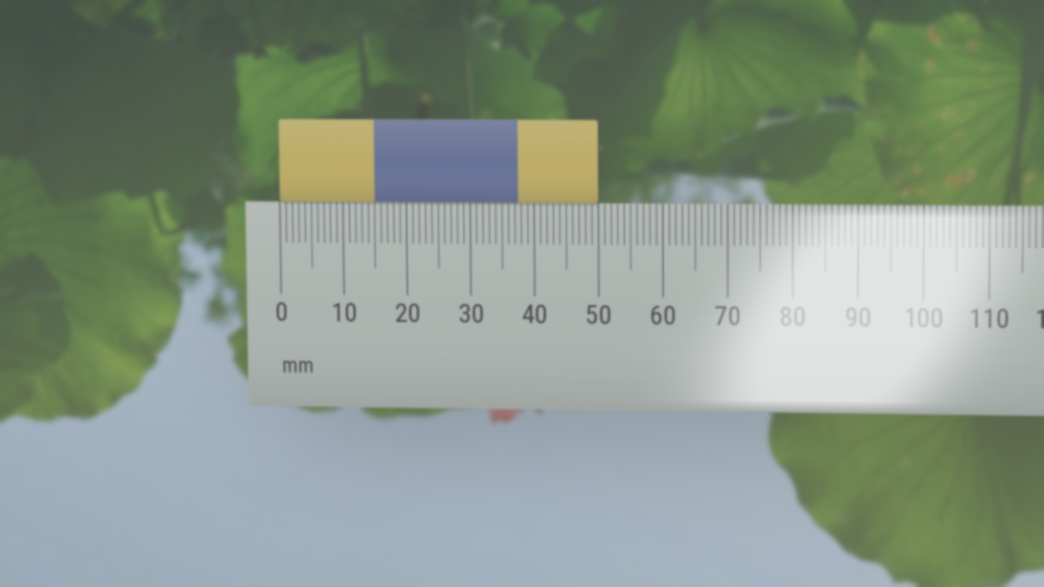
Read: {"value": 50, "unit": "mm"}
